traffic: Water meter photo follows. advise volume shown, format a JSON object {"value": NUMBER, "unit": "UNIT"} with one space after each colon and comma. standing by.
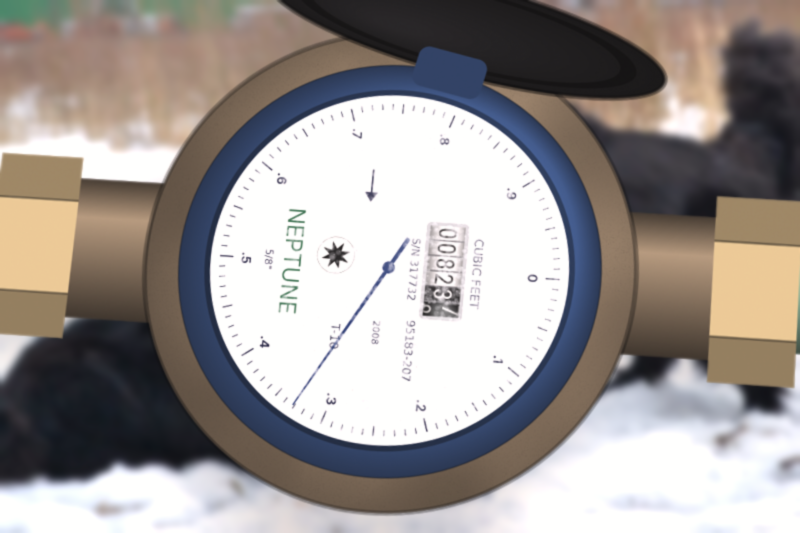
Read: {"value": 8237.33, "unit": "ft³"}
